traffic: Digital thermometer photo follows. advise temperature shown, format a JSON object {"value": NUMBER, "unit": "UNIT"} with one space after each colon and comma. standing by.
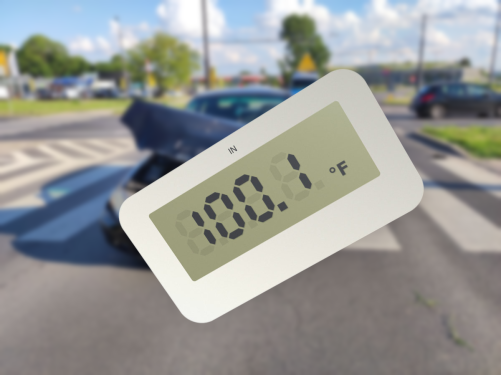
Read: {"value": 100.1, "unit": "°F"}
